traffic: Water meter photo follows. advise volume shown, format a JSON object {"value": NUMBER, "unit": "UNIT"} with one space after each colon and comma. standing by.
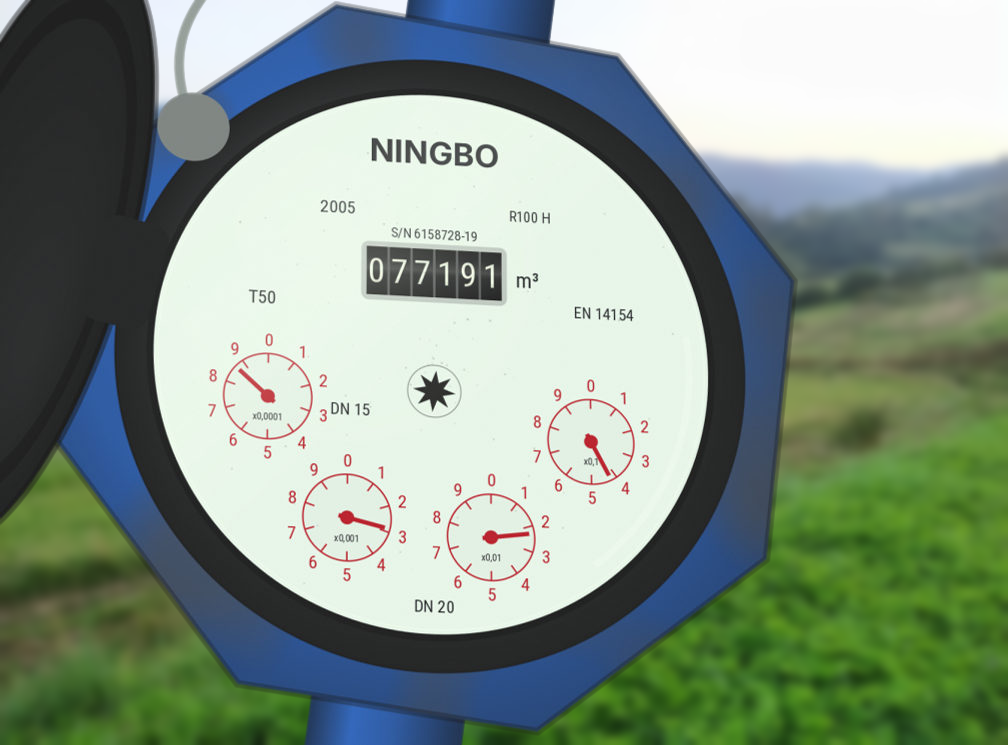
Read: {"value": 77191.4228, "unit": "m³"}
